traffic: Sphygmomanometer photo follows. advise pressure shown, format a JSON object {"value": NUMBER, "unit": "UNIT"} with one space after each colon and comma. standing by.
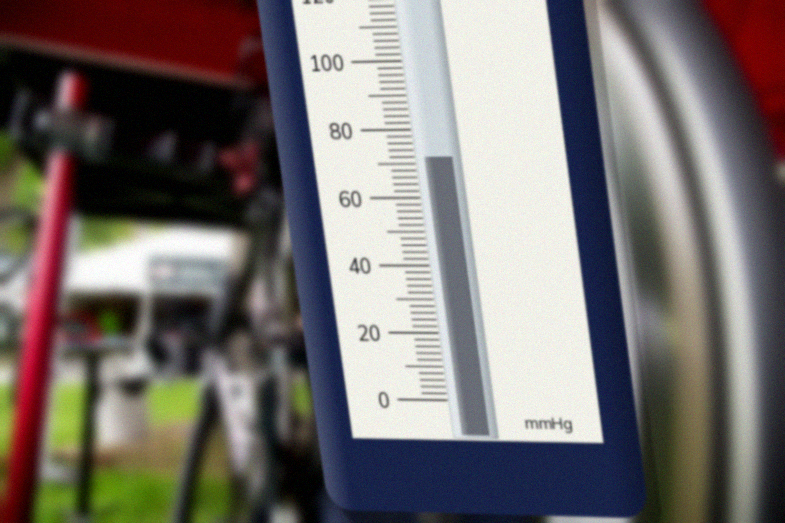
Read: {"value": 72, "unit": "mmHg"}
